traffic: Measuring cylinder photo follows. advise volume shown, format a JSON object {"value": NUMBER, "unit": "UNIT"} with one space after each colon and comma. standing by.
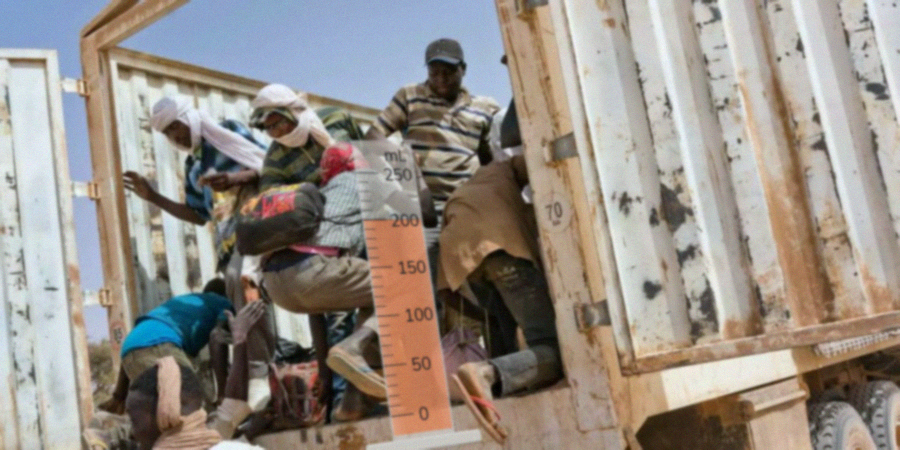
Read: {"value": 200, "unit": "mL"}
